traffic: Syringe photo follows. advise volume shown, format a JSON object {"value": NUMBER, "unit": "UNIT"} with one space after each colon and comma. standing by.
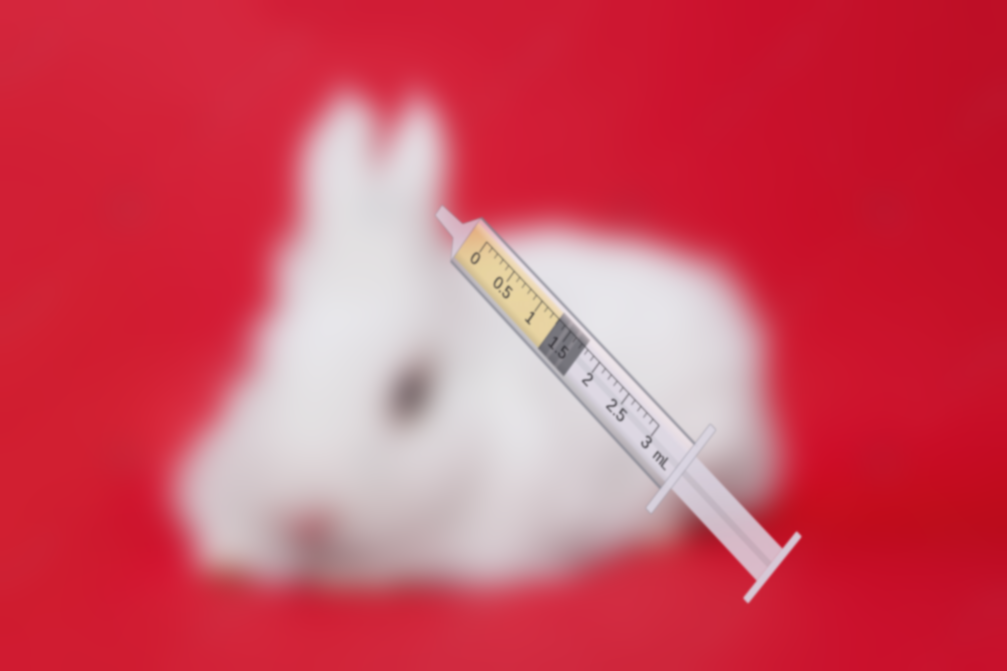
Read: {"value": 1.3, "unit": "mL"}
